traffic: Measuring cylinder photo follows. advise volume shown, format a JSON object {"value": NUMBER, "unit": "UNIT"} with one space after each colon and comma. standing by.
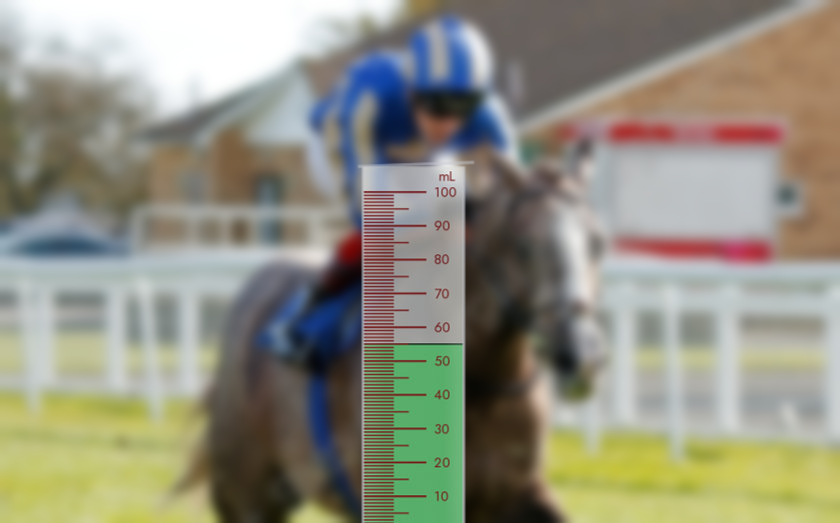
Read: {"value": 55, "unit": "mL"}
